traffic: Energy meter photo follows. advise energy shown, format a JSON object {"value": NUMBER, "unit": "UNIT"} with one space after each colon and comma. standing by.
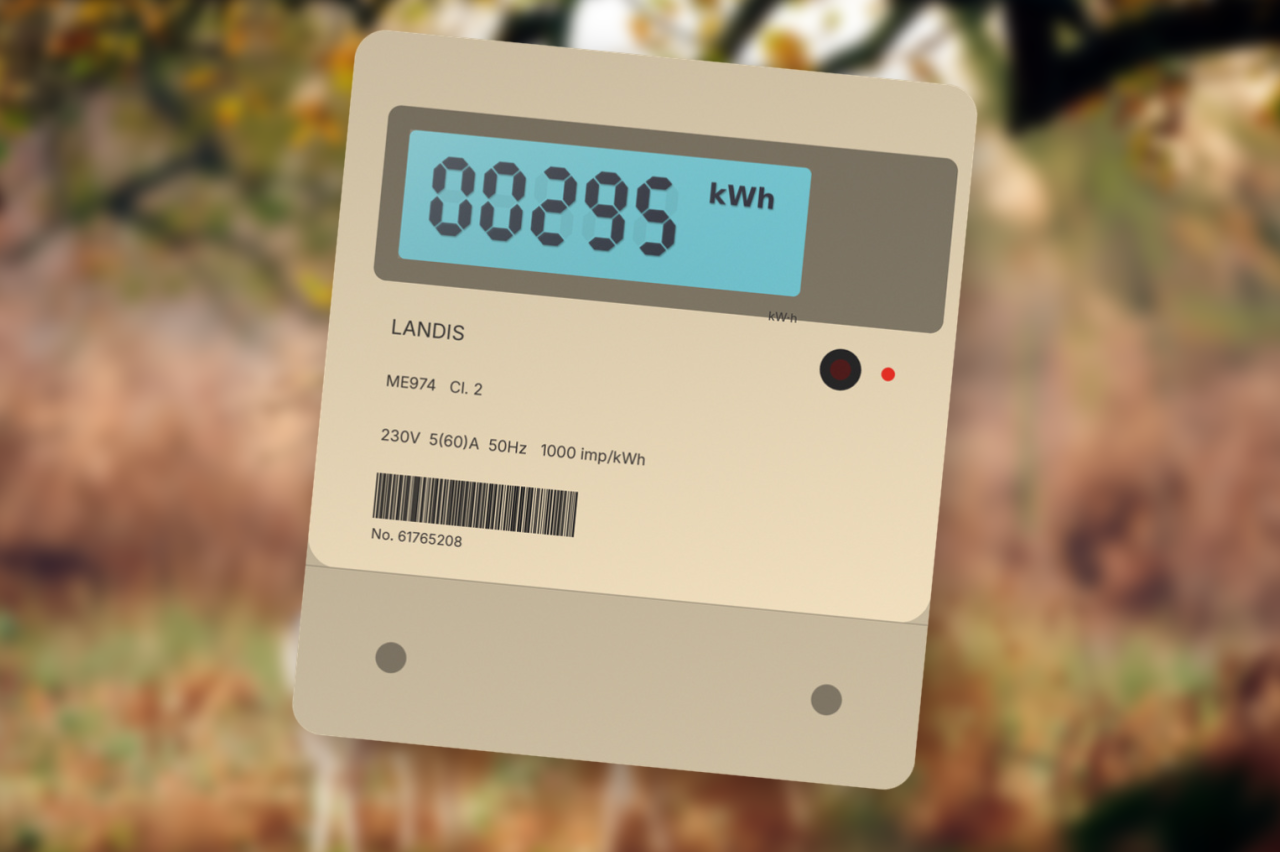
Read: {"value": 295, "unit": "kWh"}
